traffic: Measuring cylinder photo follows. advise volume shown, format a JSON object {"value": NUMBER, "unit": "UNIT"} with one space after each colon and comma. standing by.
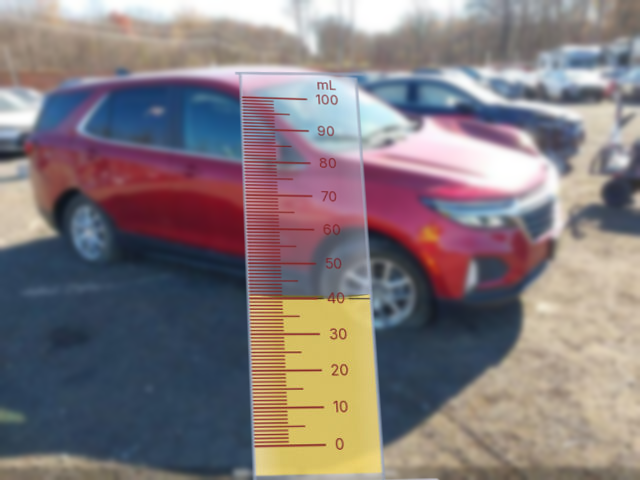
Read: {"value": 40, "unit": "mL"}
